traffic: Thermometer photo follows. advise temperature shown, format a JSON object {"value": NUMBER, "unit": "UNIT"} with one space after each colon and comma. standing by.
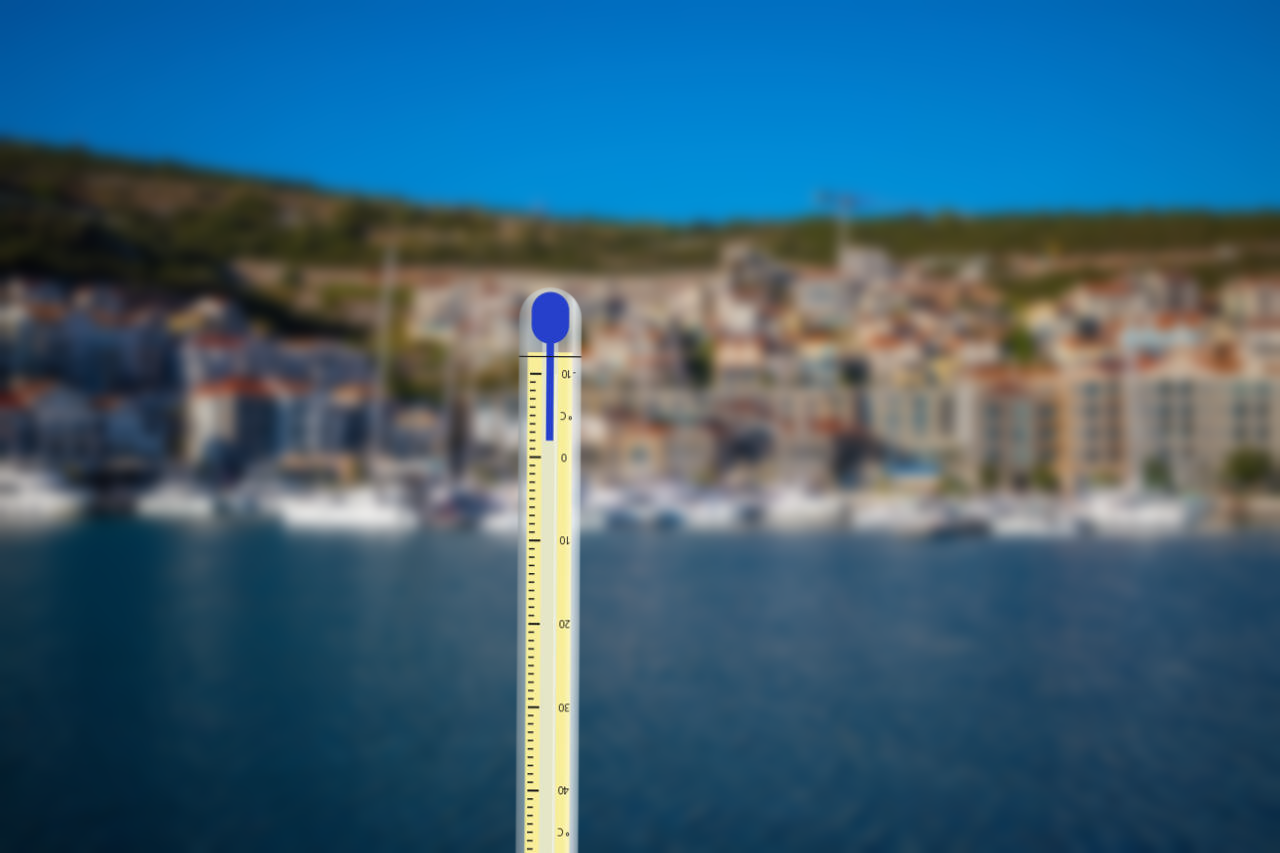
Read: {"value": -2, "unit": "°C"}
